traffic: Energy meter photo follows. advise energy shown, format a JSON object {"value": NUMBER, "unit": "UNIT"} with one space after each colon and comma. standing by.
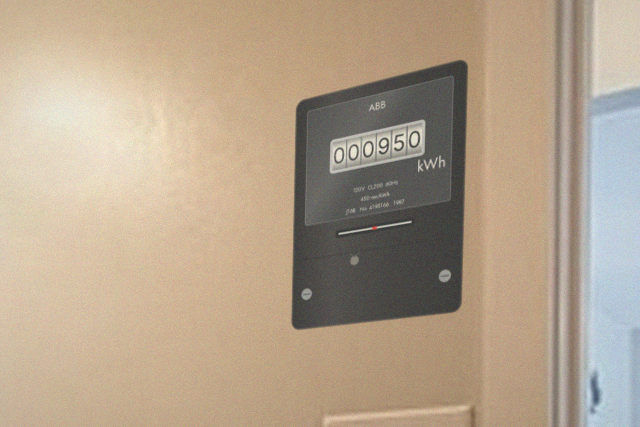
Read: {"value": 950, "unit": "kWh"}
